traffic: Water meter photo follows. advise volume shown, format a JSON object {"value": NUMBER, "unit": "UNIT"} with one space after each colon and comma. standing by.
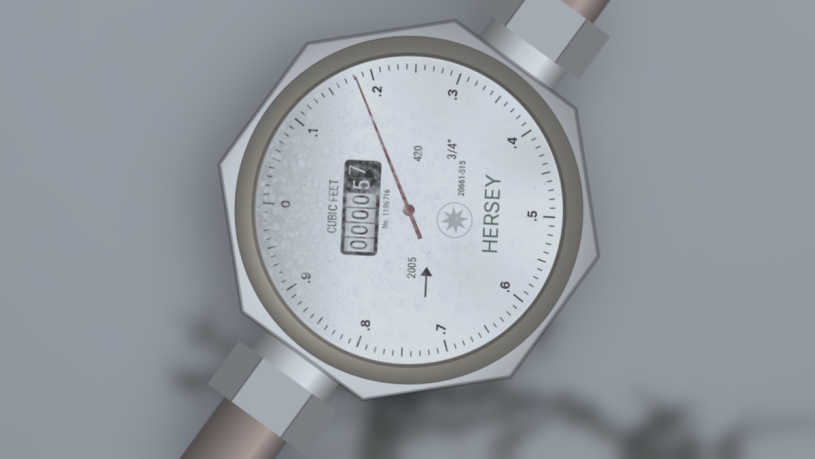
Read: {"value": 57.18, "unit": "ft³"}
